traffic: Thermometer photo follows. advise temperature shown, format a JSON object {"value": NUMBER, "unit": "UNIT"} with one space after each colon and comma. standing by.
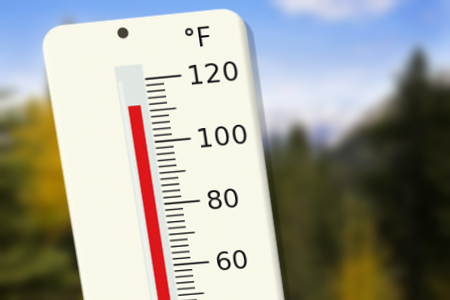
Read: {"value": 112, "unit": "°F"}
